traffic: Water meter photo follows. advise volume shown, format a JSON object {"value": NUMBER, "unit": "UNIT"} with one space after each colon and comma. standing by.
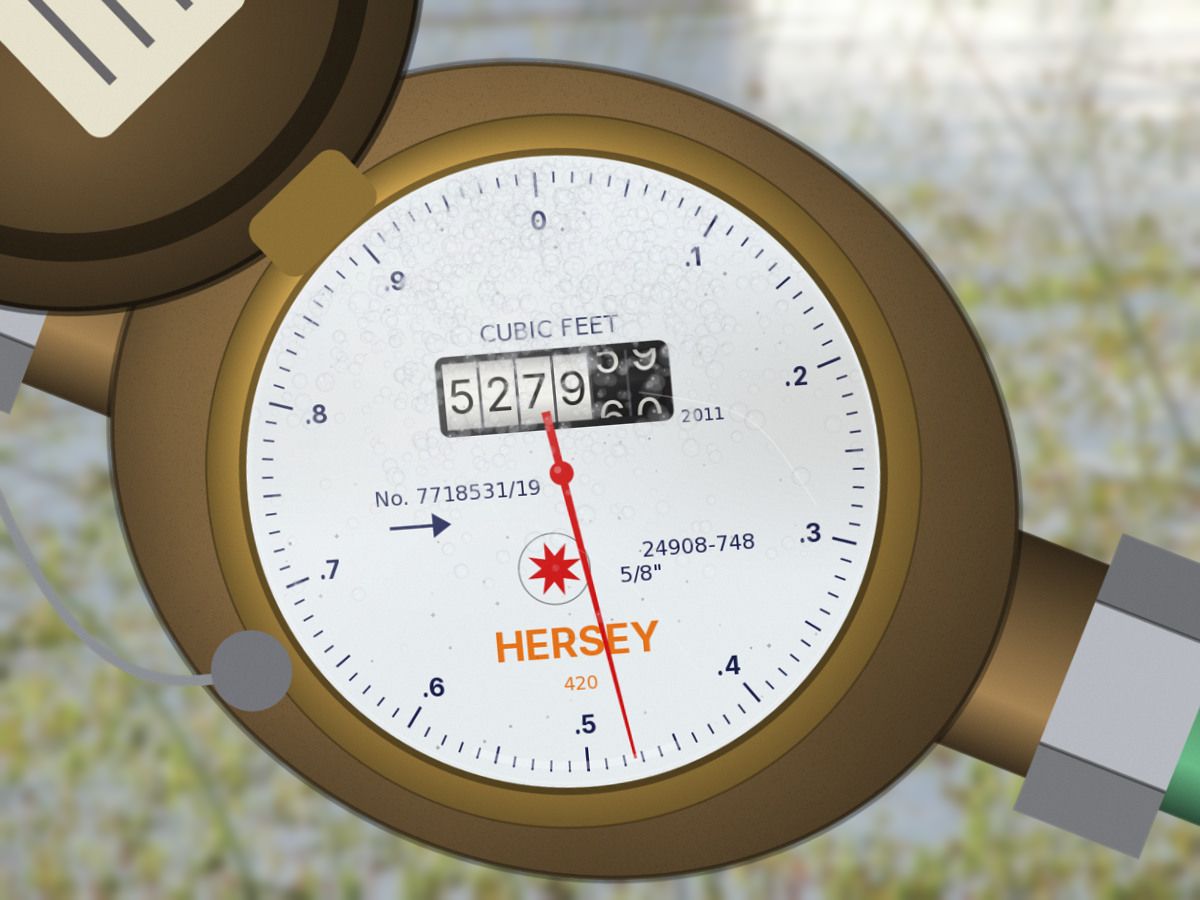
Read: {"value": 527959.47, "unit": "ft³"}
